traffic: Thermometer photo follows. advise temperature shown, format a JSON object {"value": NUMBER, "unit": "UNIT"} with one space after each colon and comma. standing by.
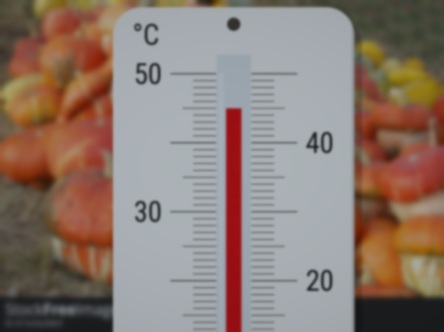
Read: {"value": 45, "unit": "°C"}
